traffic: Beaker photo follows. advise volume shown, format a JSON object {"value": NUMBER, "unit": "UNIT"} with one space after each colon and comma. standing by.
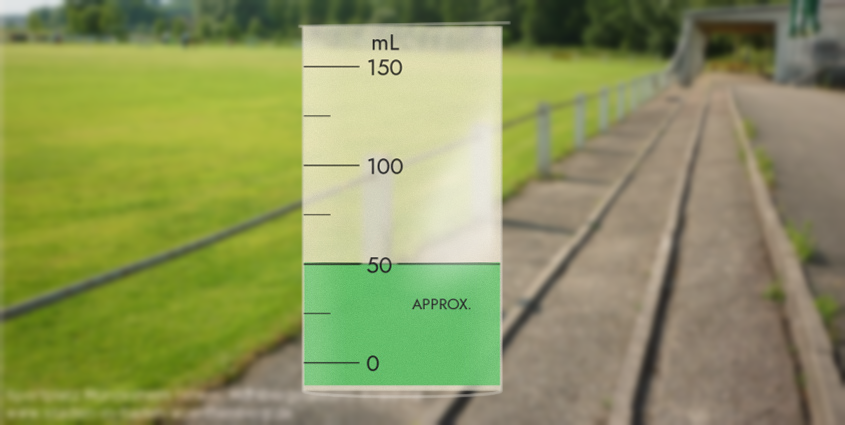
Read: {"value": 50, "unit": "mL"}
